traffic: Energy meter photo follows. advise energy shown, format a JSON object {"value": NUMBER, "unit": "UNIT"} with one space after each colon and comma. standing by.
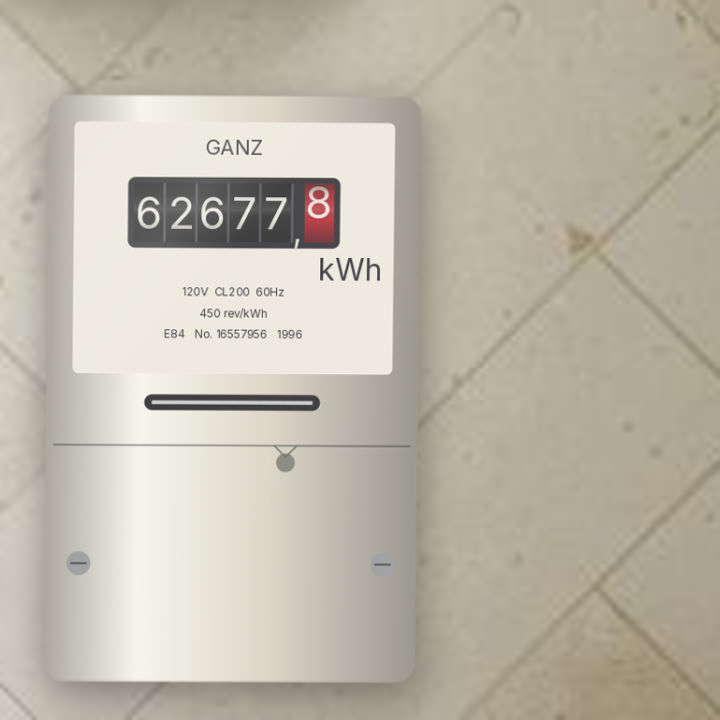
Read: {"value": 62677.8, "unit": "kWh"}
